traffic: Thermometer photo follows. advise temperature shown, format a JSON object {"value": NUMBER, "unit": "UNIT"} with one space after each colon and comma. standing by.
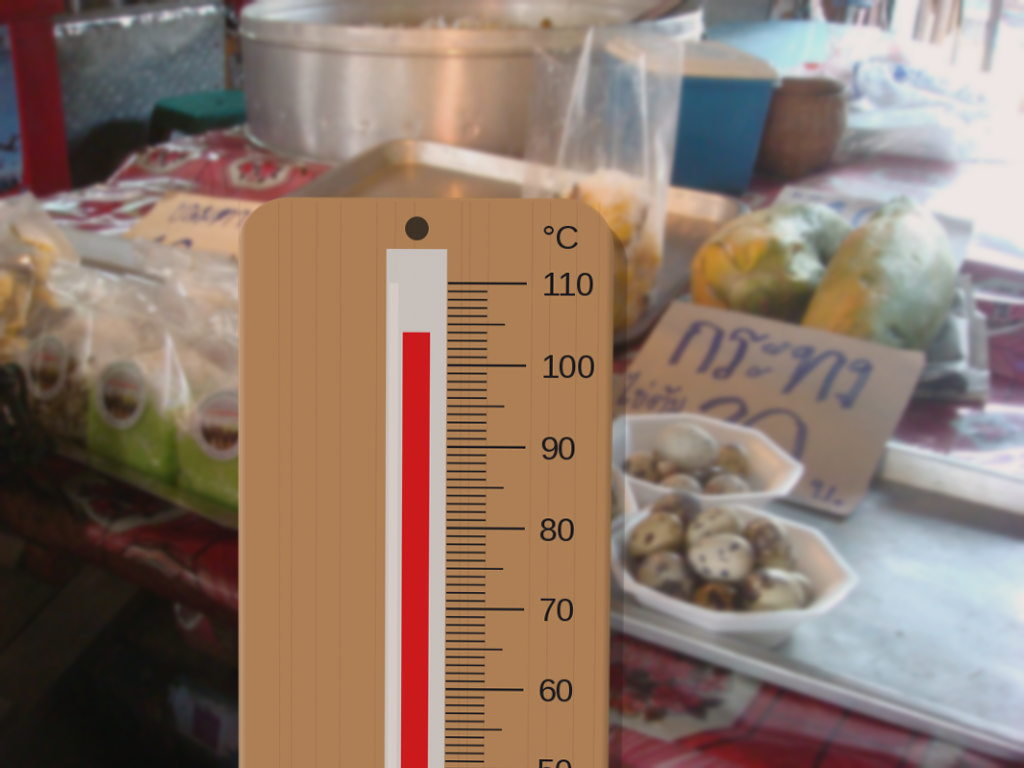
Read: {"value": 104, "unit": "°C"}
